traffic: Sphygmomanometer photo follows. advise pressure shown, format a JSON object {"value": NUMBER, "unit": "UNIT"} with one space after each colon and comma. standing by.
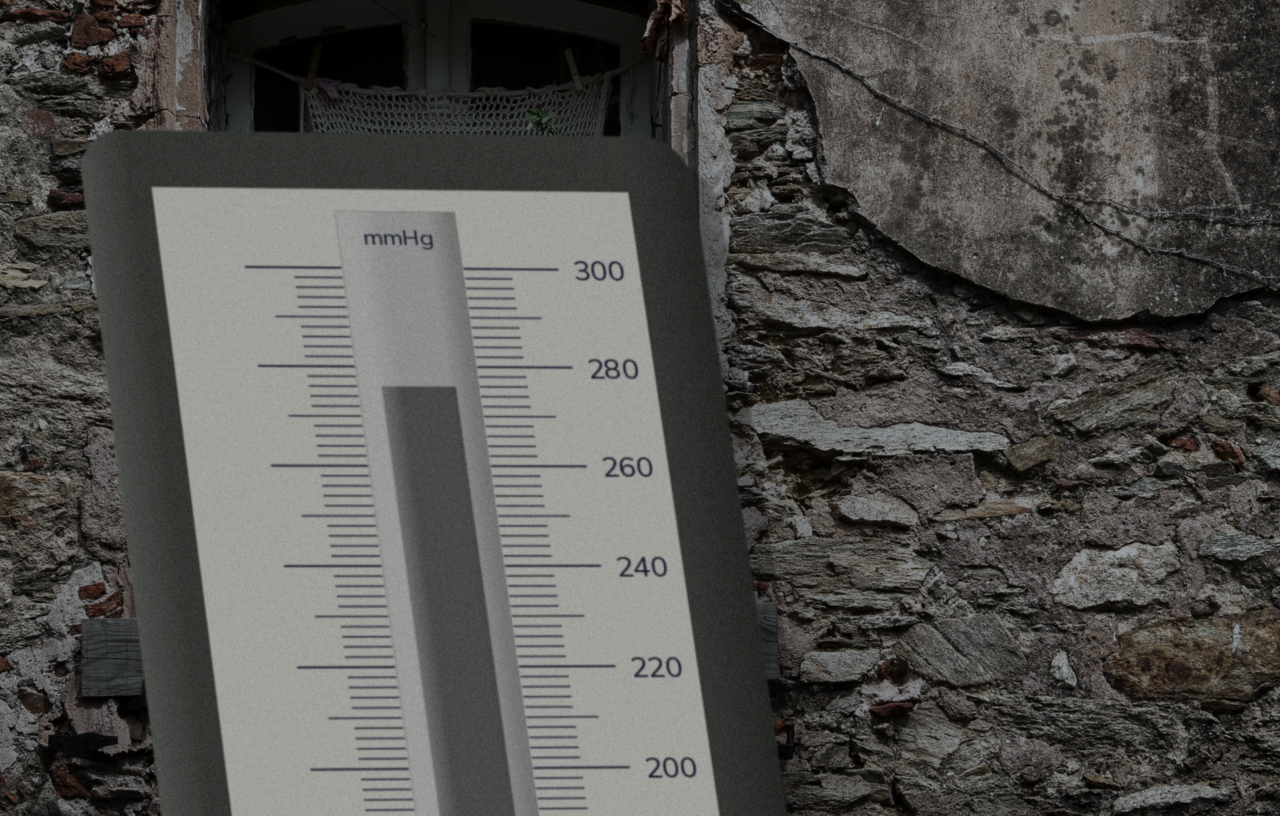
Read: {"value": 276, "unit": "mmHg"}
